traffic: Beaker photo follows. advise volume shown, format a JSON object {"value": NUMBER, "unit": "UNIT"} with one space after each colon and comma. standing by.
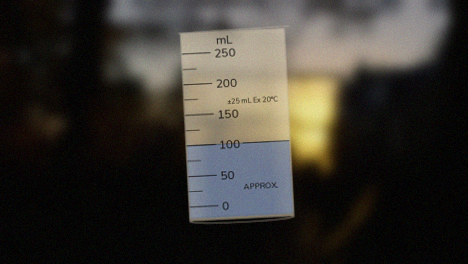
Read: {"value": 100, "unit": "mL"}
